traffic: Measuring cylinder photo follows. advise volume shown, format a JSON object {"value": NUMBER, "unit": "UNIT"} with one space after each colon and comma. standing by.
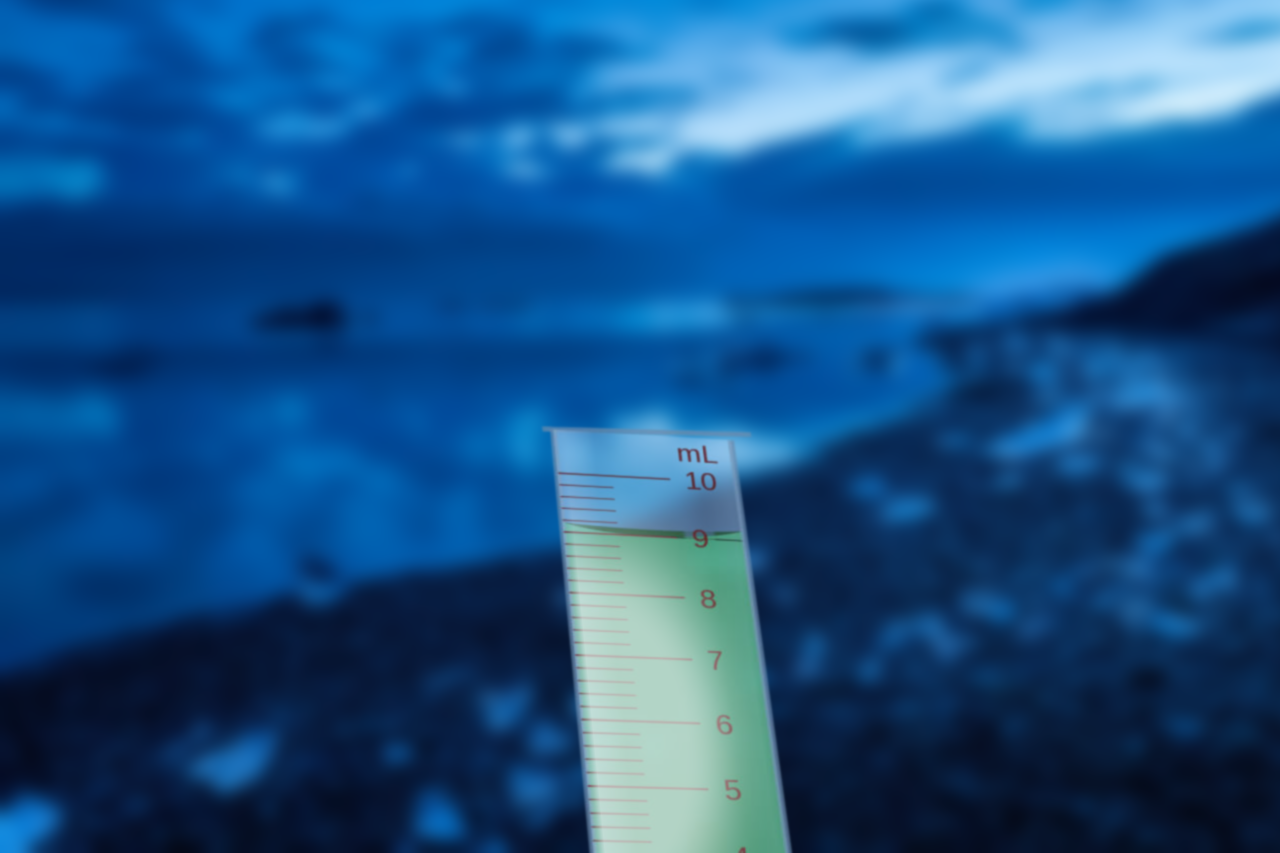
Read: {"value": 9, "unit": "mL"}
